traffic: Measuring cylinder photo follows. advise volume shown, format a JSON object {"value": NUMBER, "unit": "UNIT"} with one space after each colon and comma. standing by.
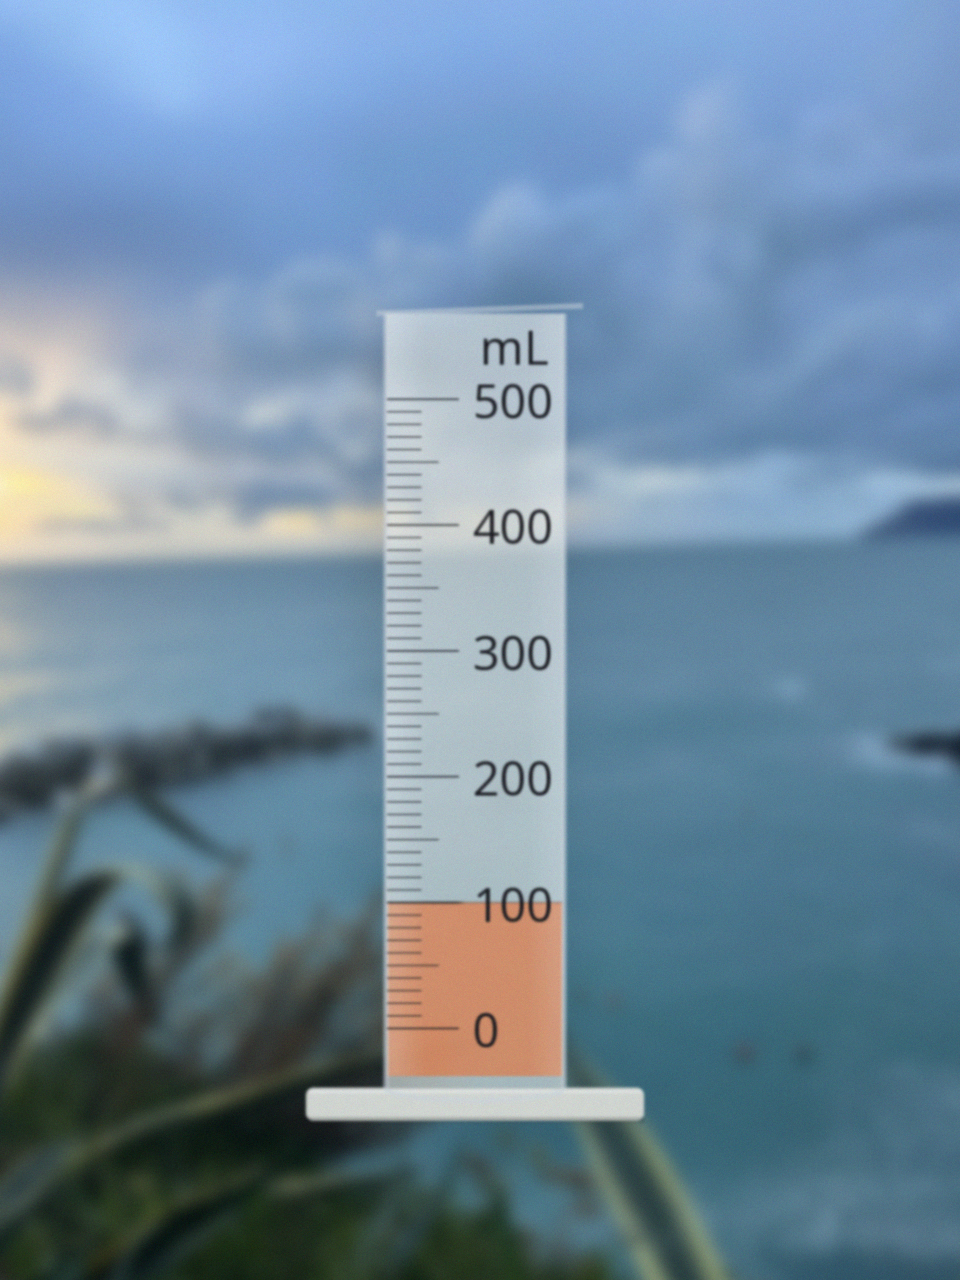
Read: {"value": 100, "unit": "mL"}
